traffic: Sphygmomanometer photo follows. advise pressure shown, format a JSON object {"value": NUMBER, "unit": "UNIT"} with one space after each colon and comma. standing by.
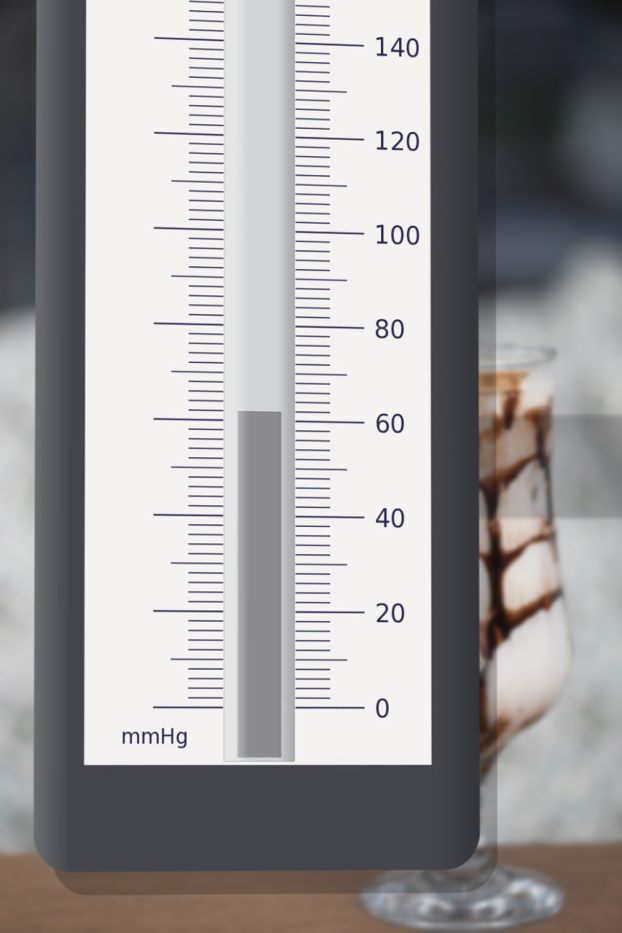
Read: {"value": 62, "unit": "mmHg"}
